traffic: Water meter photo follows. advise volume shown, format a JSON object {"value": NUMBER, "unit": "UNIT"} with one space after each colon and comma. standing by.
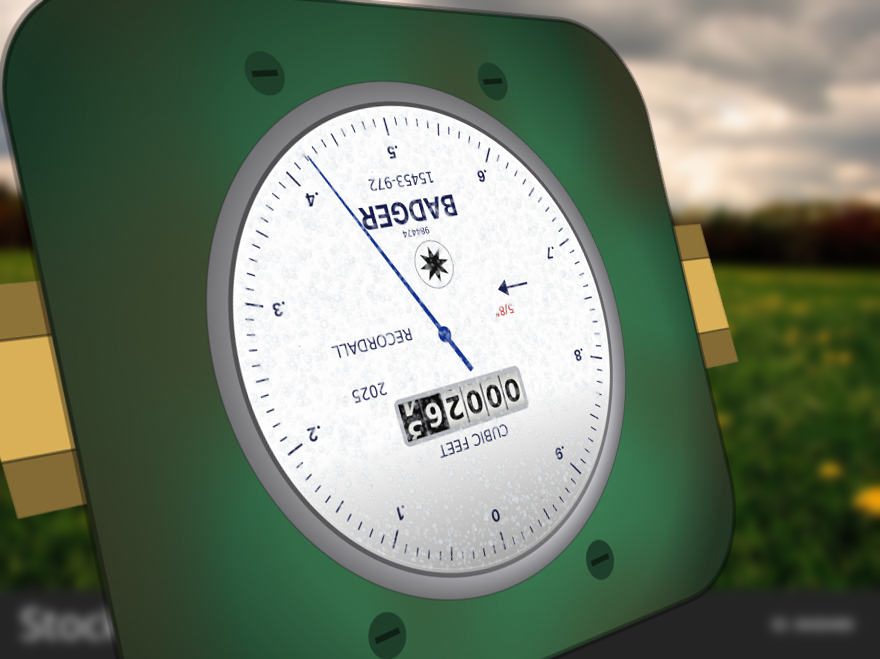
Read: {"value": 263.42, "unit": "ft³"}
